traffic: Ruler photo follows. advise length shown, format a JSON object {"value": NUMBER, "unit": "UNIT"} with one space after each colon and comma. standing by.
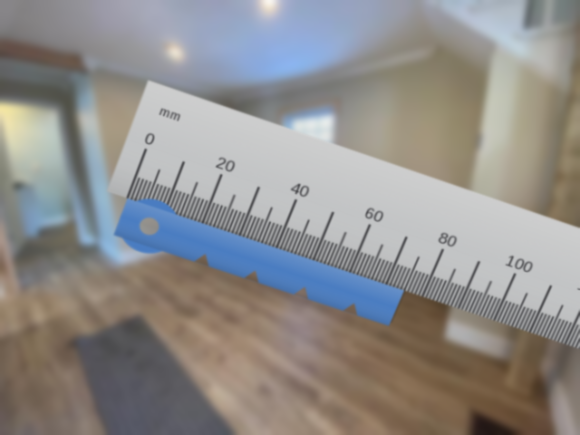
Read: {"value": 75, "unit": "mm"}
